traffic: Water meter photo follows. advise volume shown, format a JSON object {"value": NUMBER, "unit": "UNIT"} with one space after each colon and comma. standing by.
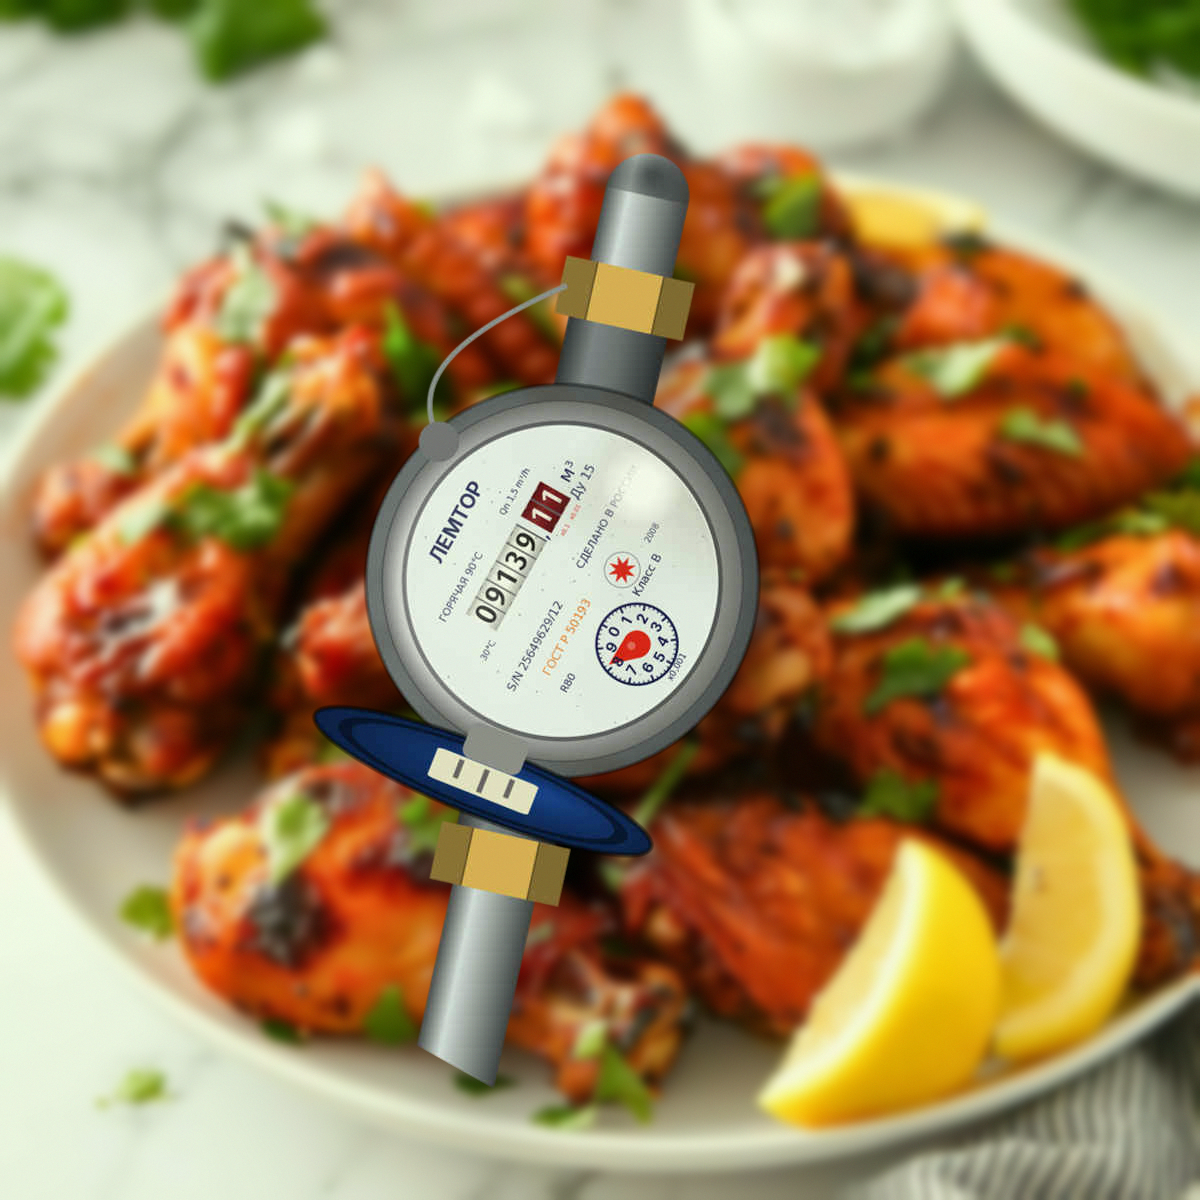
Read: {"value": 9139.118, "unit": "m³"}
